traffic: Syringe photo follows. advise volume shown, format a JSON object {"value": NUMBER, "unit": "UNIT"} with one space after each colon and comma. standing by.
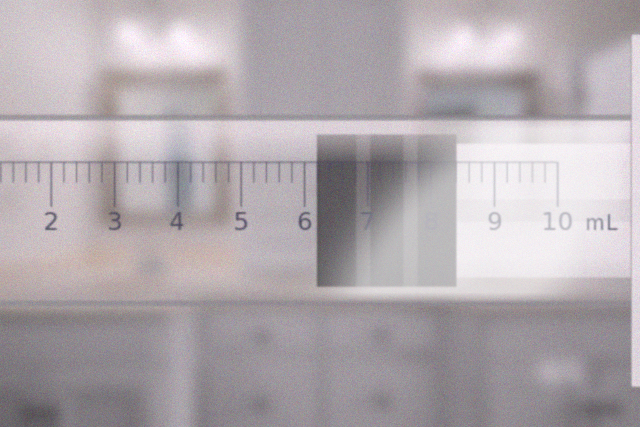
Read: {"value": 6.2, "unit": "mL"}
